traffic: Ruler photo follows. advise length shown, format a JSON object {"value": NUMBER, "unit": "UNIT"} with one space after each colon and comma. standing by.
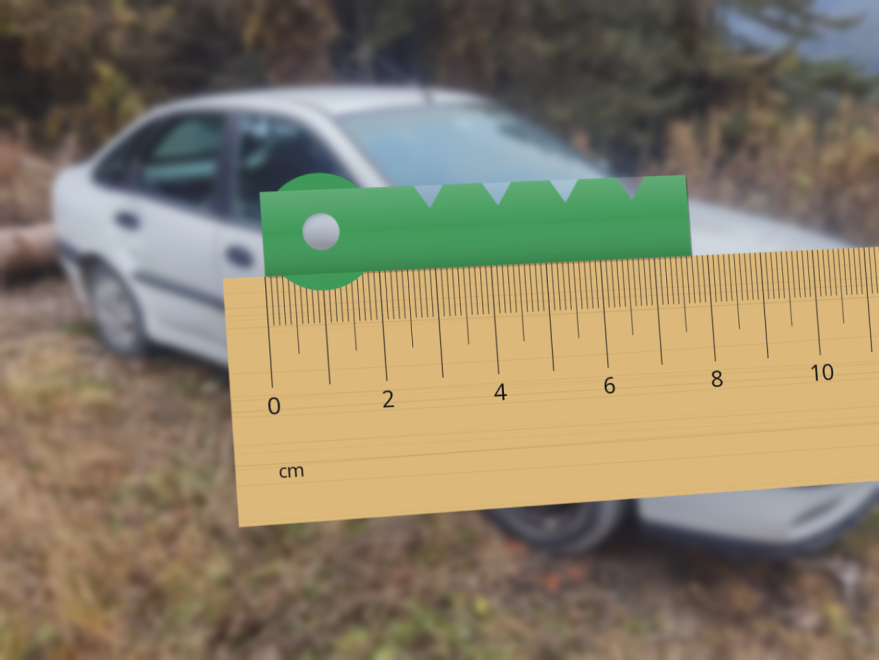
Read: {"value": 7.7, "unit": "cm"}
